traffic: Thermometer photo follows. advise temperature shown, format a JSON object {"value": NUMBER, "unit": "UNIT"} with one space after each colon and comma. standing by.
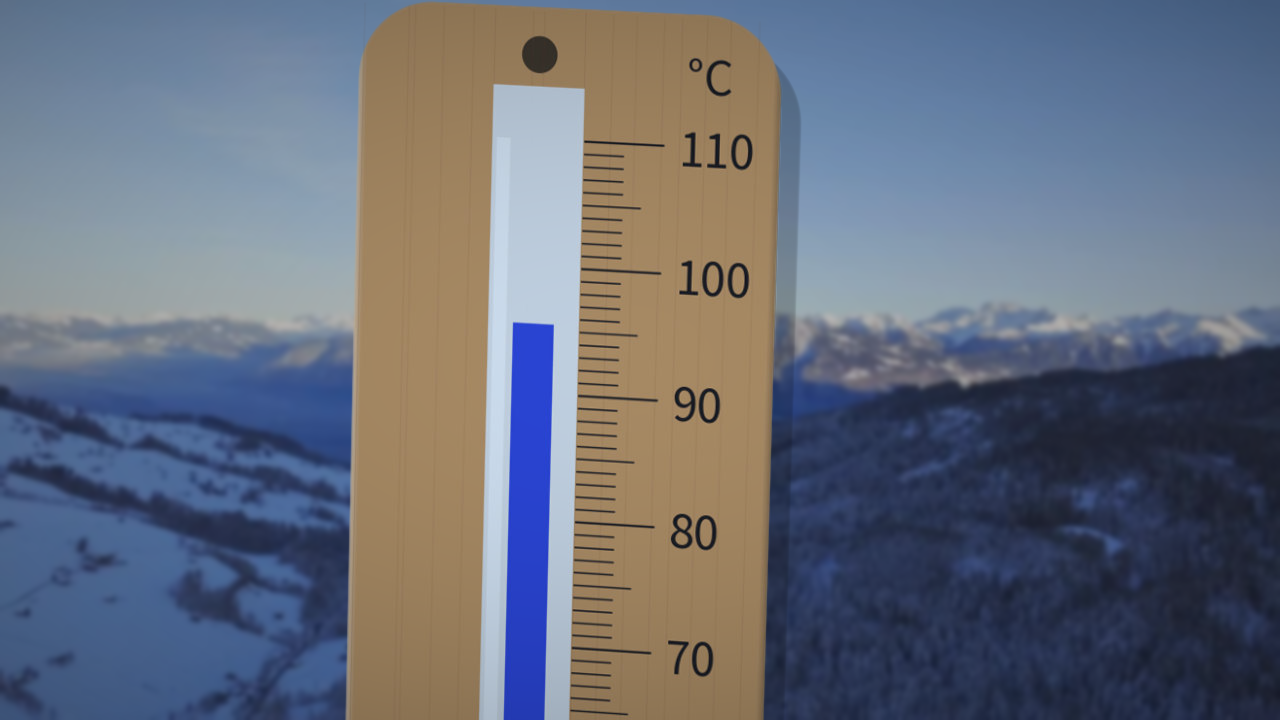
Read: {"value": 95.5, "unit": "°C"}
